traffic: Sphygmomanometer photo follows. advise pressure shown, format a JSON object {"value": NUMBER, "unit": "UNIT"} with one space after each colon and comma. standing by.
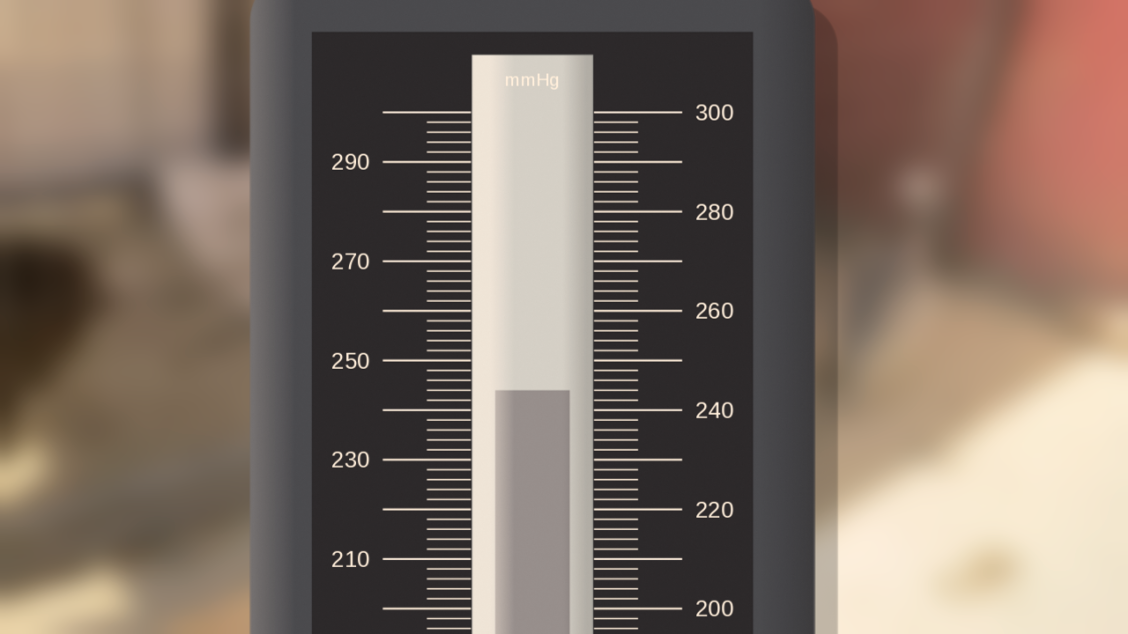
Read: {"value": 244, "unit": "mmHg"}
